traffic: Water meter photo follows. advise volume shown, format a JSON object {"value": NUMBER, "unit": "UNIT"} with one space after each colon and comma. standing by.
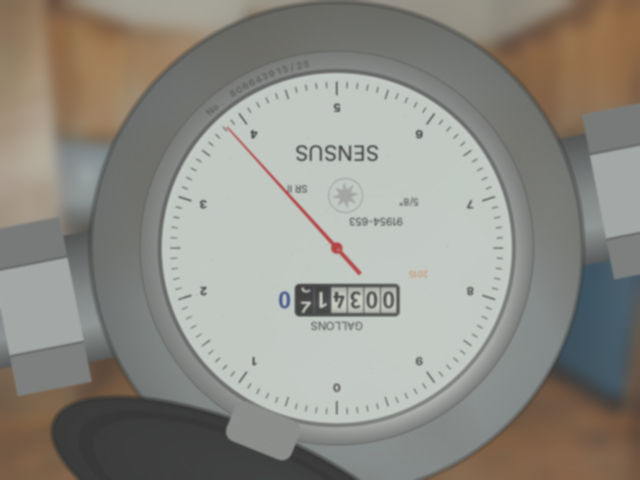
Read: {"value": 34123.8, "unit": "gal"}
